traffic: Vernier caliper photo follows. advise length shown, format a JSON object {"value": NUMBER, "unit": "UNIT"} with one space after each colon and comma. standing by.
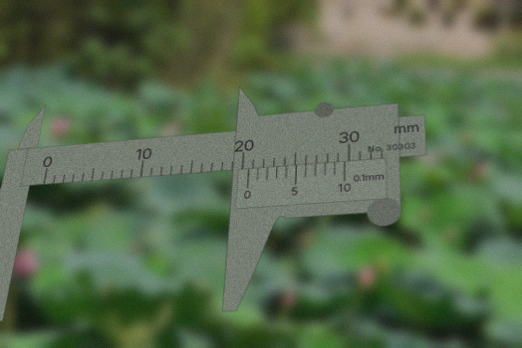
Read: {"value": 20.6, "unit": "mm"}
